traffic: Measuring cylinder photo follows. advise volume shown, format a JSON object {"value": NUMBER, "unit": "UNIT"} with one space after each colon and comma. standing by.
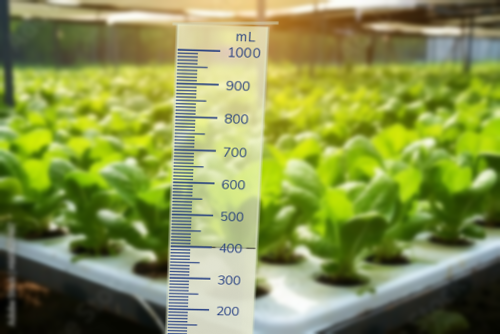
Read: {"value": 400, "unit": "mL"}
